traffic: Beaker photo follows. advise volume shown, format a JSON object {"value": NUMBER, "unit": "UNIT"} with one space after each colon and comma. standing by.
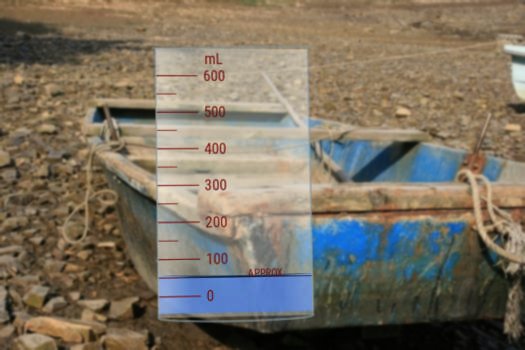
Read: {"value": 50, "unit": "mL"}
